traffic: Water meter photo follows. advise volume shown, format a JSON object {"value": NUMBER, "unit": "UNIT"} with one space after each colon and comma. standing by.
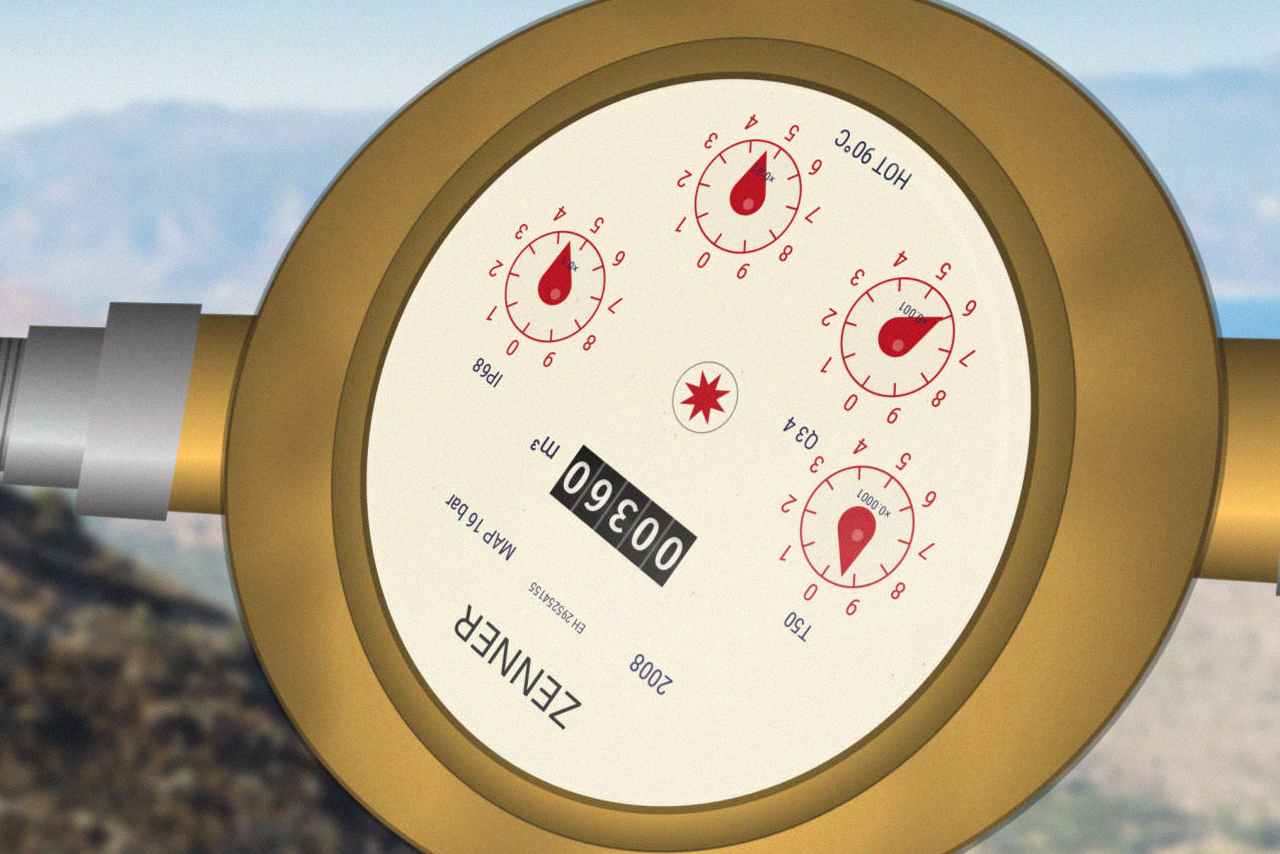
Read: {"value": 360.4459, "unit": "m³"}
